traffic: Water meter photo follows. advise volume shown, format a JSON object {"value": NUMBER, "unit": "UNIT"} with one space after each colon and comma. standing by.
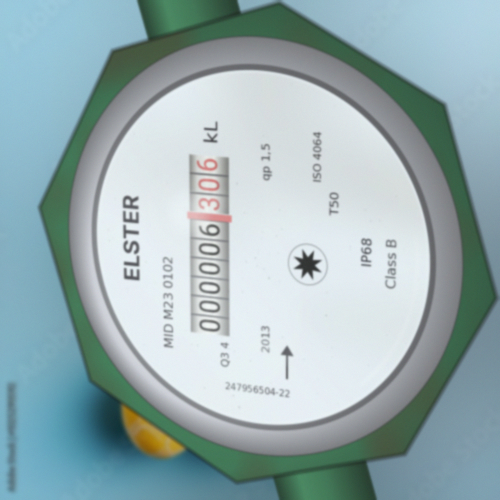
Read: {"value": 6.306, "unit": "kL"}
